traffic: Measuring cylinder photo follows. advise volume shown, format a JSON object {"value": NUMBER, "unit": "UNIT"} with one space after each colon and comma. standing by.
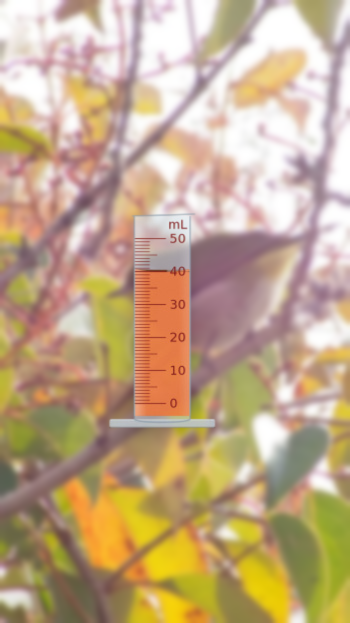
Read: {"value": 40, "unit": "mL"}
